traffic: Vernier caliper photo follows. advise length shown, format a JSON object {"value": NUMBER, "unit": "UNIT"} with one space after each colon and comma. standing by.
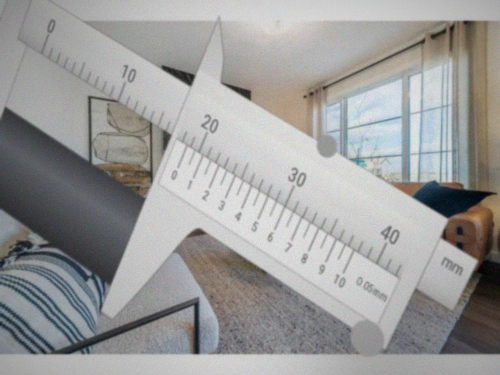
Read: {"value": 18.6, "unit": "mm"}
